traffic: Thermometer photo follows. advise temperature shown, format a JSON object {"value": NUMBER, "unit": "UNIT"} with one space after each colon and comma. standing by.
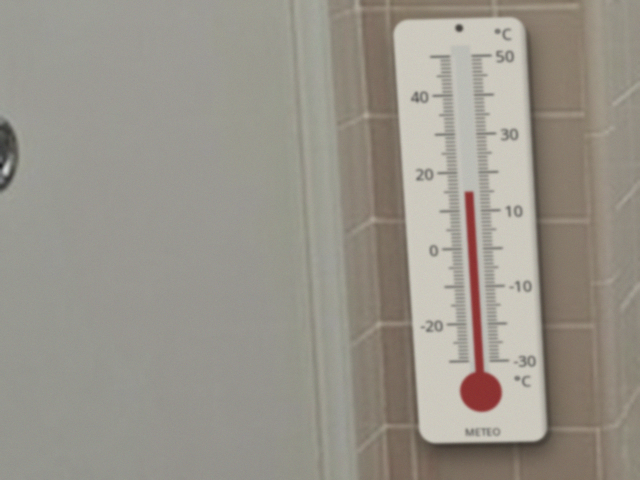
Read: {"value": 15, "unit": "°C"}
